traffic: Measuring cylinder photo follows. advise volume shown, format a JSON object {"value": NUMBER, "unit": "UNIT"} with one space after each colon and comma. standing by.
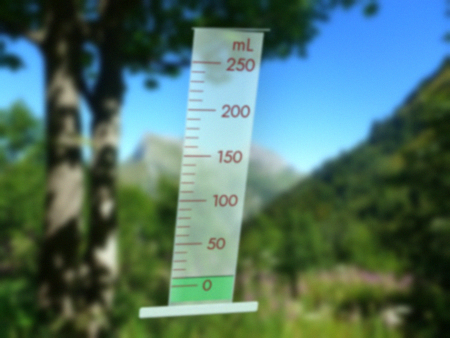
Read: {"value": 10, "unit": "mL"}
